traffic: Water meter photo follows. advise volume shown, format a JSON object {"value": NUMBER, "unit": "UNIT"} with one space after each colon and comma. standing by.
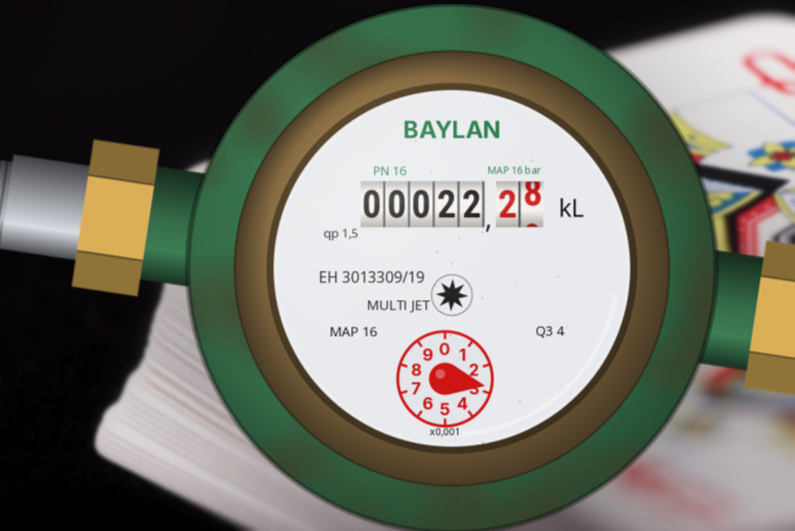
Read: {"value": 22.282, "unit": "kL"}
